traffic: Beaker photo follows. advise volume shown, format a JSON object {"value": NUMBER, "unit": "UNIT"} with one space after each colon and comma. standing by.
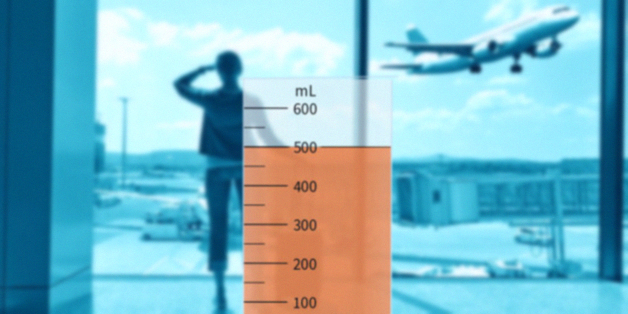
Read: {"value": 500, "unit": "mL"}
